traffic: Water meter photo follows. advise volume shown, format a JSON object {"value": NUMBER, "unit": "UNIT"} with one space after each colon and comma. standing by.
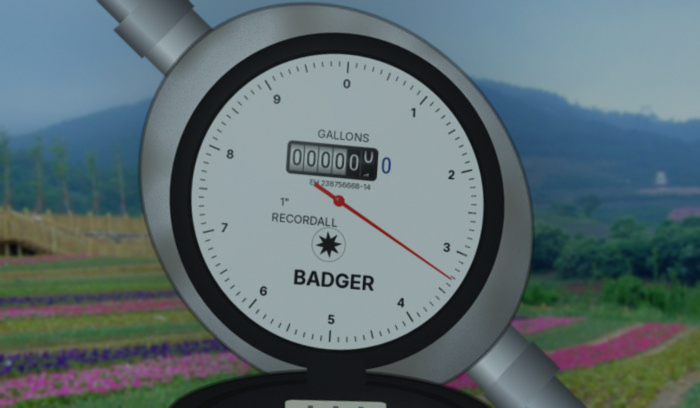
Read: {"value": 3.3, "unit": "gal"}
